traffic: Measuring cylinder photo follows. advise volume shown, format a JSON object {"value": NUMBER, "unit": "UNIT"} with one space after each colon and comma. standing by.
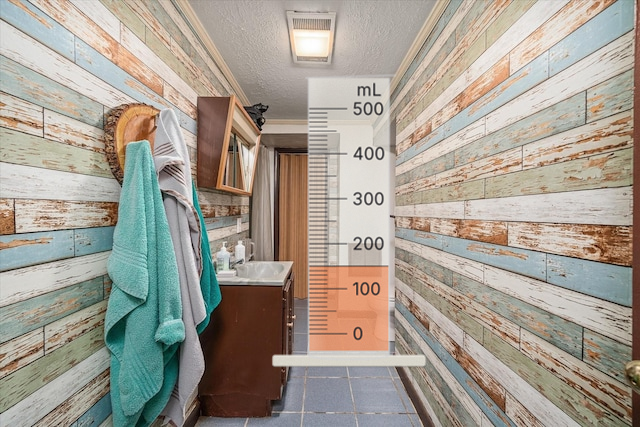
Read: {"value": 150, "unit": "mL"}
